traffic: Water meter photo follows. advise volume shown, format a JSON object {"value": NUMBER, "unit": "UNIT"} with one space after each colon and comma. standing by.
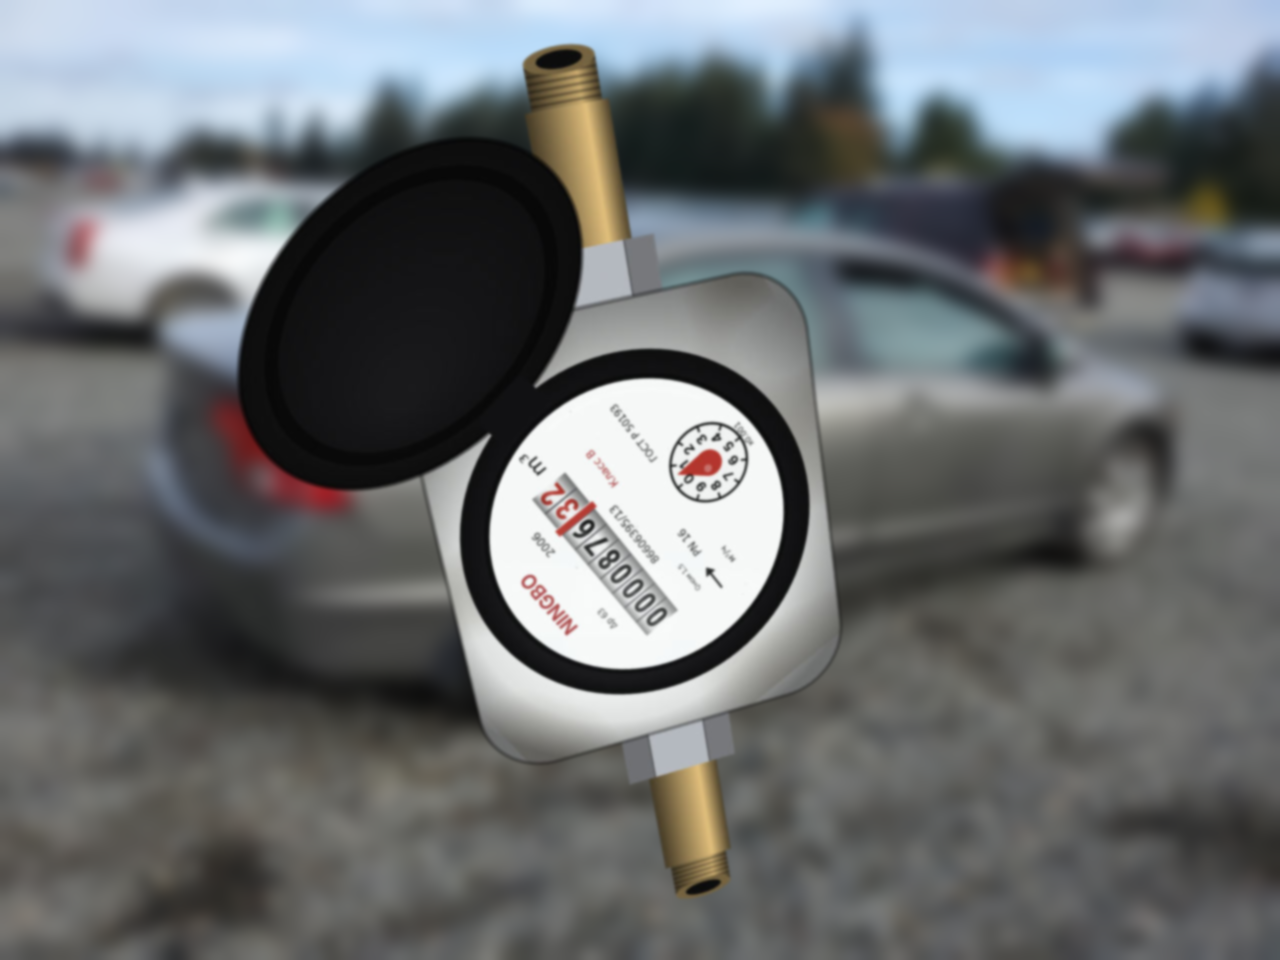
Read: {"value": 876.320, "unit": "m³"}
